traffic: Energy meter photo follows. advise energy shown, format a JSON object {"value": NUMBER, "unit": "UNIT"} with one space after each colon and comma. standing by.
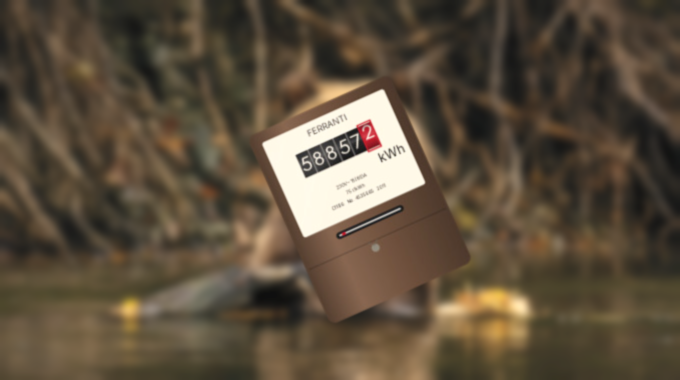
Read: {"value": 58857.2, "unit": "kWh"}
